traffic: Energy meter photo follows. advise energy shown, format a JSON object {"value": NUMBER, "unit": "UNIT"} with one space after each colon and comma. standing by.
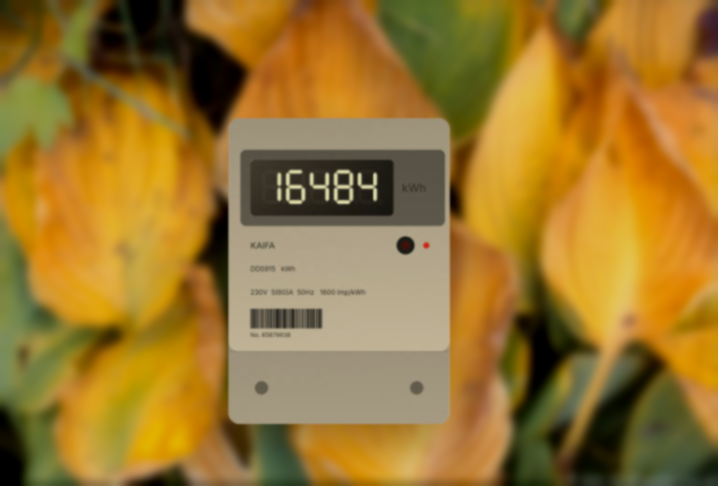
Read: {"value": 16484, "unit": "kWh"}
